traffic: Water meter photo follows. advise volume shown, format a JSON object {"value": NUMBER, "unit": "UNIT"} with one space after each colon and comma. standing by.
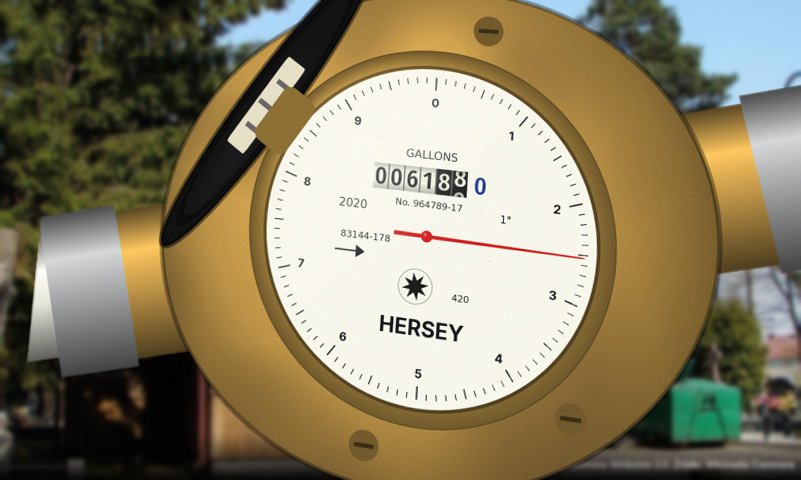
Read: {"value": 61882.5, "unit": "gal"}
